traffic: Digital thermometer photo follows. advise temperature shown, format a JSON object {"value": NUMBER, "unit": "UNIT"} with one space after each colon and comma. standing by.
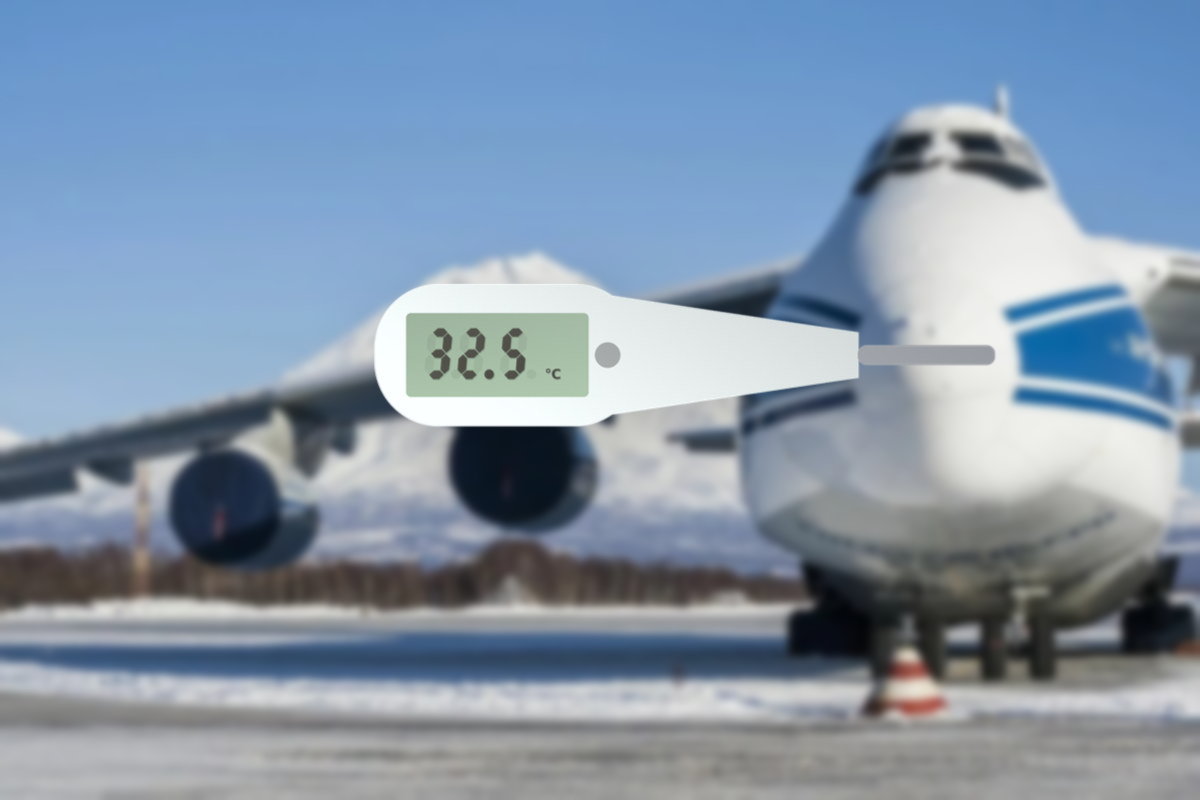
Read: {"value": 32.5, "unit": "°C"}
